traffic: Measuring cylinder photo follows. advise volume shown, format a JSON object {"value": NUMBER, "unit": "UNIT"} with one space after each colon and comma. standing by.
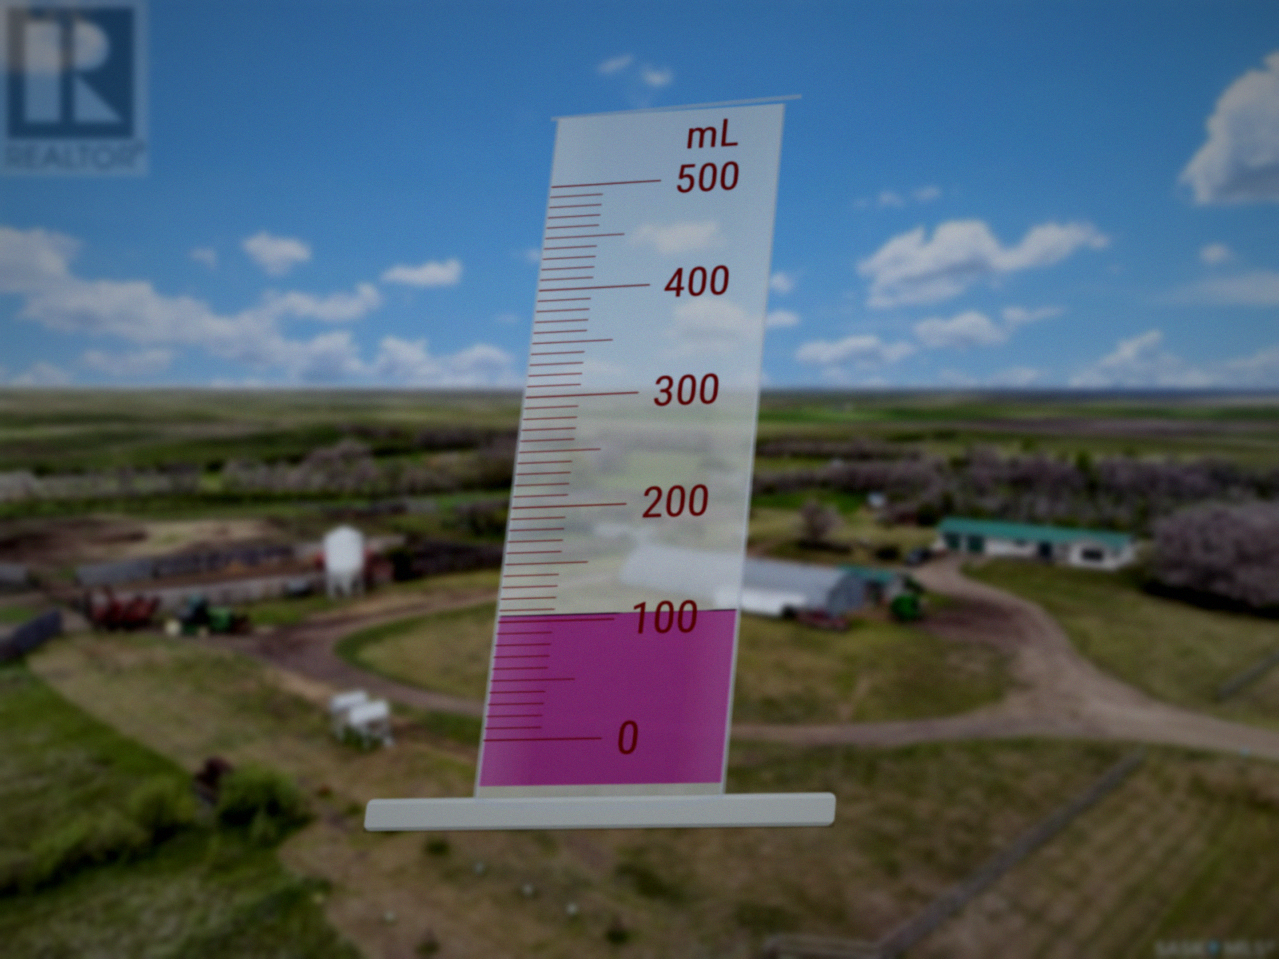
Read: {"value": 105, "unit": "mL"}
